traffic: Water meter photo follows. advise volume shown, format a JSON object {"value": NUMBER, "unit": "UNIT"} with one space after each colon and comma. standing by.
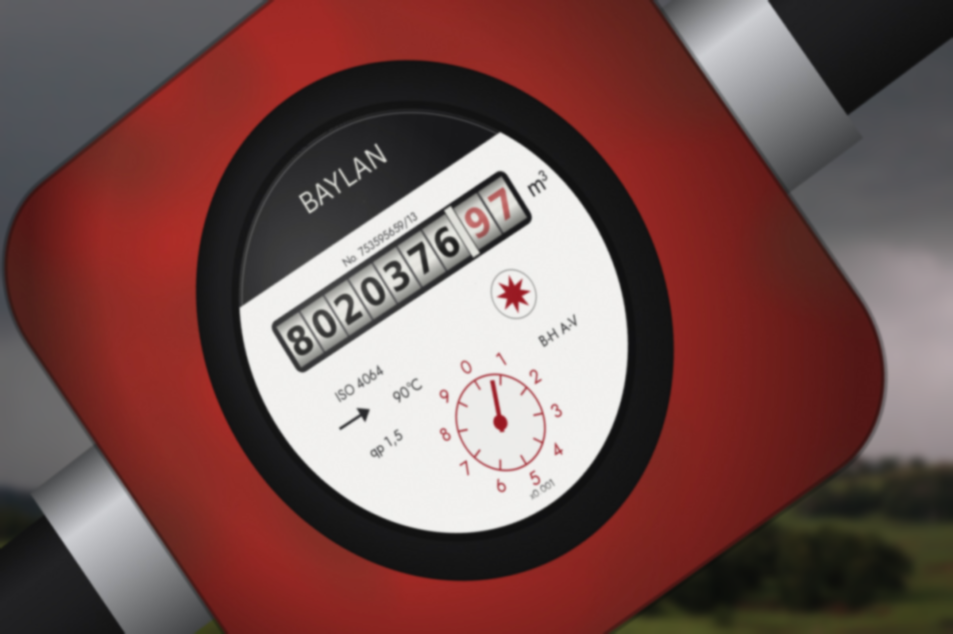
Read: {"value": 8020376.970, "unit": "m³"}
